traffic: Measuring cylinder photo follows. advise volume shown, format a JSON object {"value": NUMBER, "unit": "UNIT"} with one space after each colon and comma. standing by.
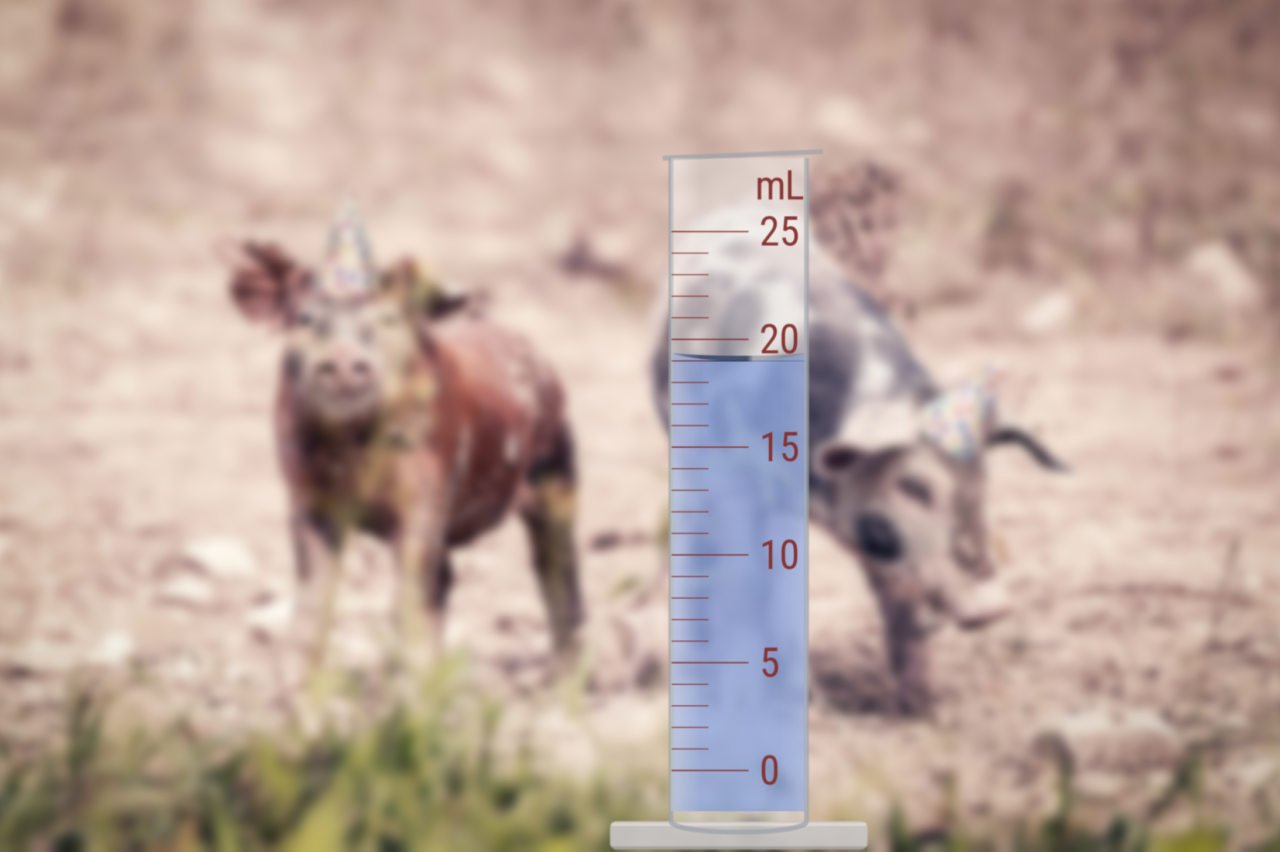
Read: {"value": 19, "unit": "mL"}
